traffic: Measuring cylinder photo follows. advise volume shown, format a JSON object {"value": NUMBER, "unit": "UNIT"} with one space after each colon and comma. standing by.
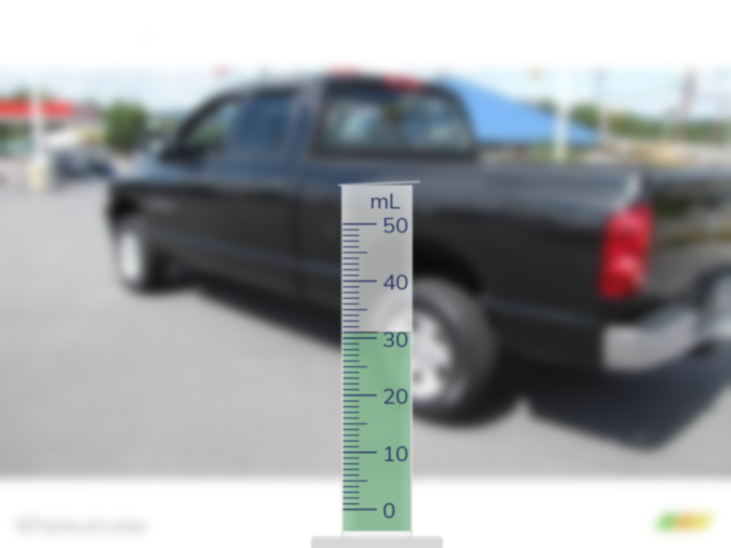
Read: {"value": 31, "unit": "mL"}
